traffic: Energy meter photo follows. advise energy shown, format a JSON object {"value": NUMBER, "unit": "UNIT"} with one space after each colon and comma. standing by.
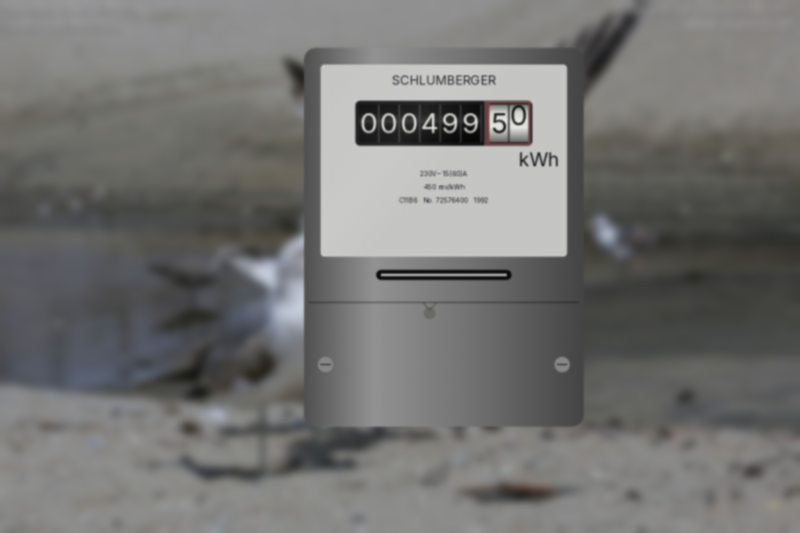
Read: {"value": 499.50, "unit": "kWh"}
